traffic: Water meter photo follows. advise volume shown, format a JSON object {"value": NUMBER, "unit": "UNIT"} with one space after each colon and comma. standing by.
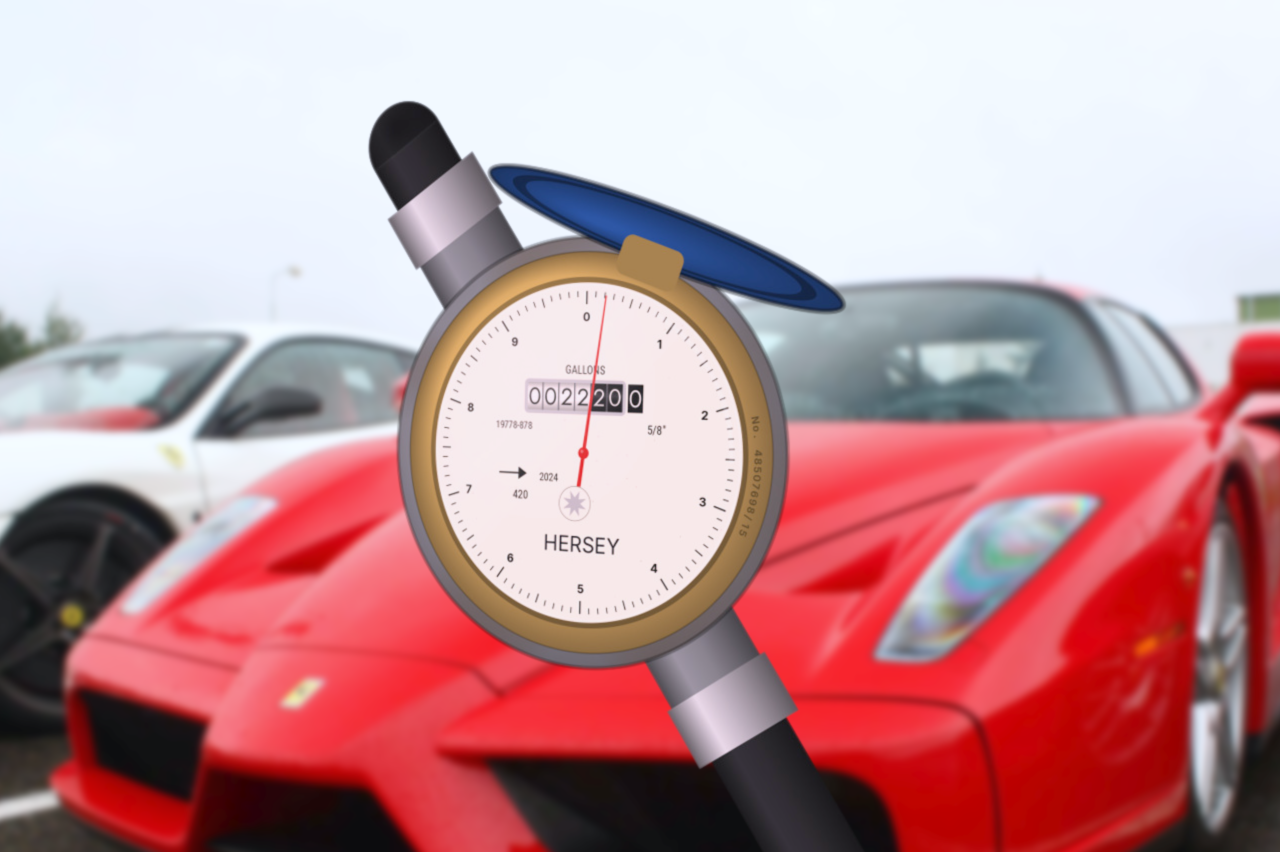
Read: {"value": 22200.2, "unit": "gal"}
